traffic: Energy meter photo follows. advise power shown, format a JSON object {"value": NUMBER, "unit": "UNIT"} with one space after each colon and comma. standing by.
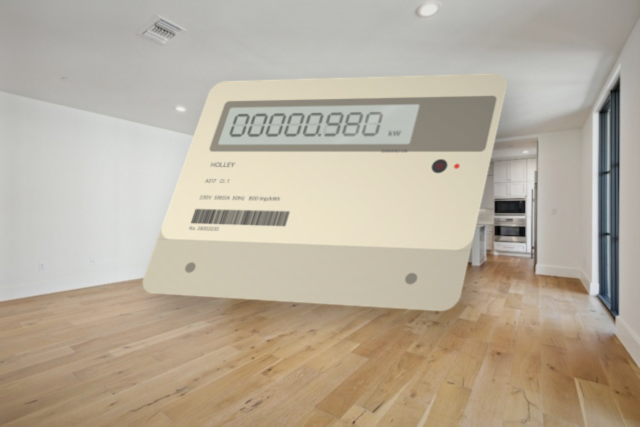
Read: {"value": 0.980, "unit": "kW"}
